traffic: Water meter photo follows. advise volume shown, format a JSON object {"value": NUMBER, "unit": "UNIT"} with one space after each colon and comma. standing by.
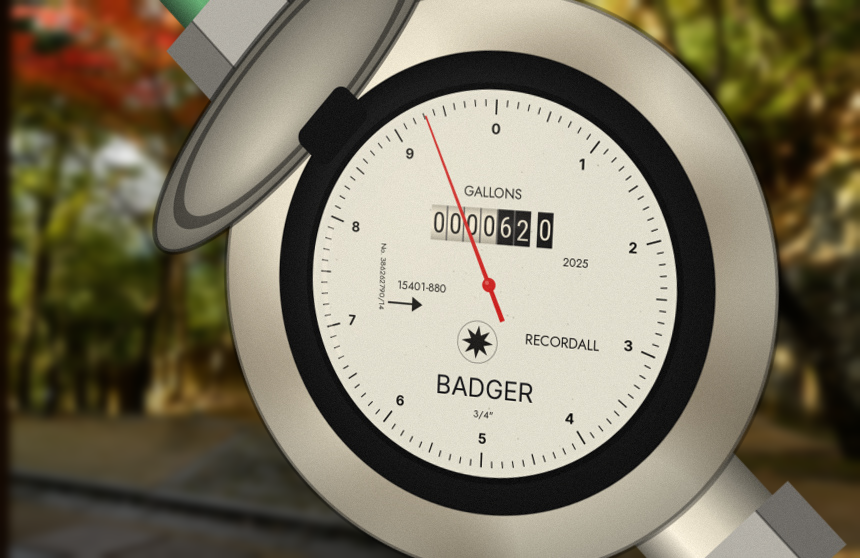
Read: {"value": 619.3, "unit": "gal"}
